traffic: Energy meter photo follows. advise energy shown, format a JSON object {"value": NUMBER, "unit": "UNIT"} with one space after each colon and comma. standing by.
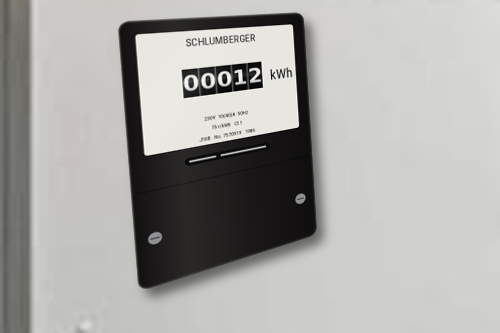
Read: {"value": 12, "unit": "kWh"}
